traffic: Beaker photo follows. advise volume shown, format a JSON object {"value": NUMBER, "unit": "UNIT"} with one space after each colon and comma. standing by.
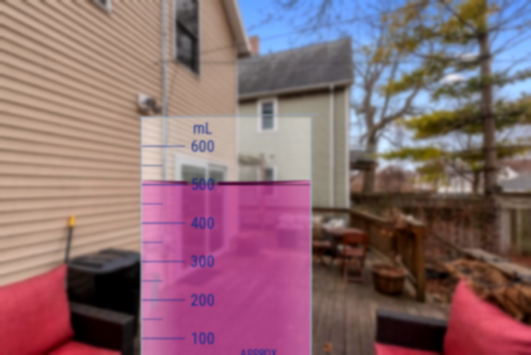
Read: {"value": 500, "unit": "mL"}
